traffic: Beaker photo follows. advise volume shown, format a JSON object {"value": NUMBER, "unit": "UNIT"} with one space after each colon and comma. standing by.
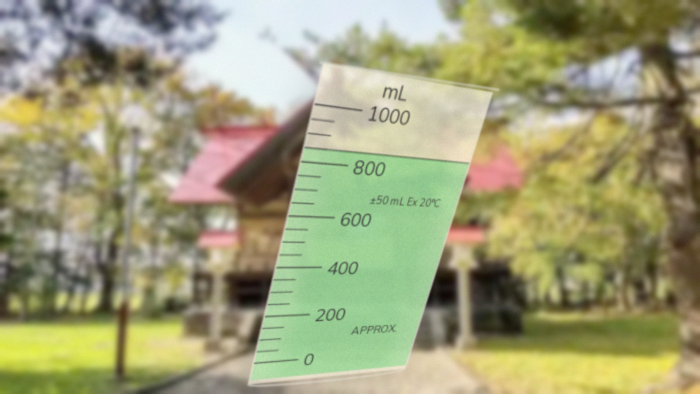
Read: {"value": 850, "unit": "mL"}
